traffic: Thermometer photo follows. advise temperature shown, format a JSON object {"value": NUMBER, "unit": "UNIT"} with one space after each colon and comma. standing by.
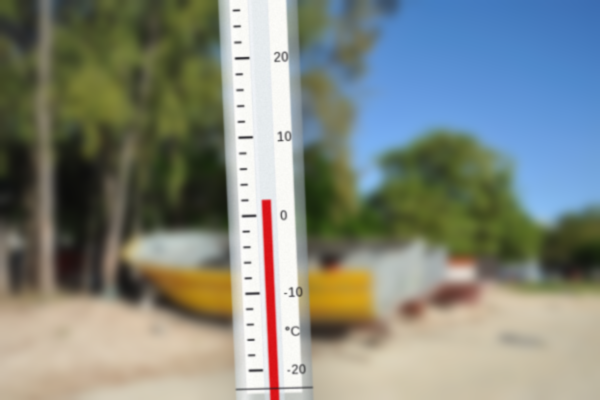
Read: {"value": 2, "unit": "°C"}
